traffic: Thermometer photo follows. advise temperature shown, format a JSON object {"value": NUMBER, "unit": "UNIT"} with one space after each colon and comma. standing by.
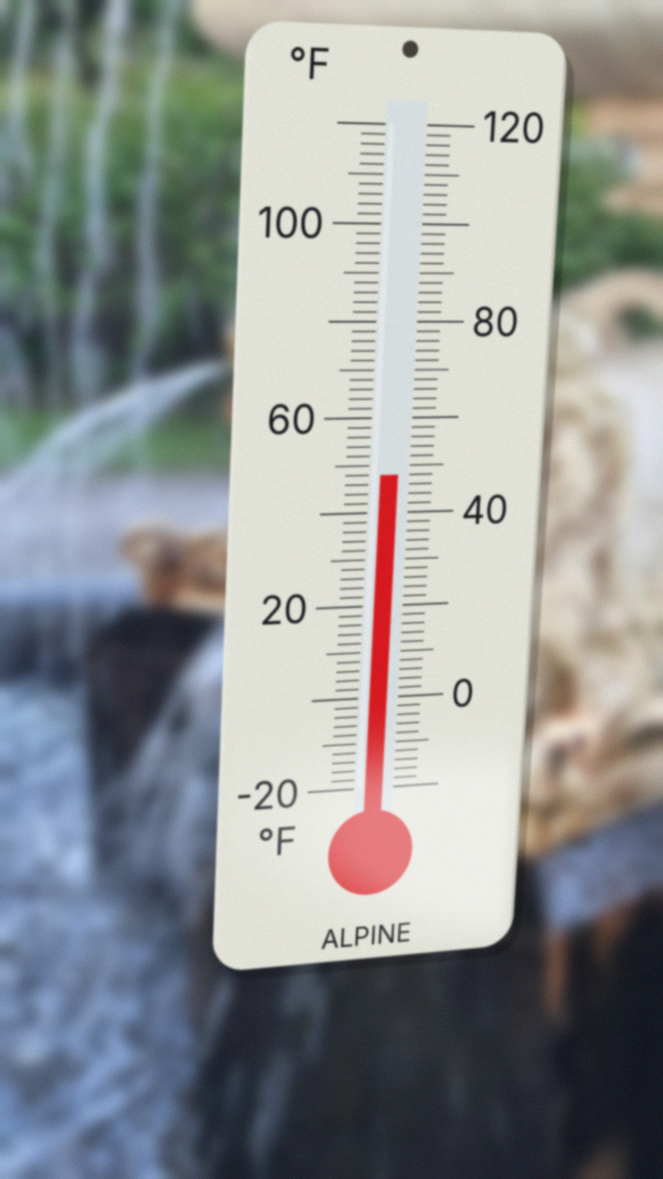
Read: {"value": 48, "unit": "°F"}
